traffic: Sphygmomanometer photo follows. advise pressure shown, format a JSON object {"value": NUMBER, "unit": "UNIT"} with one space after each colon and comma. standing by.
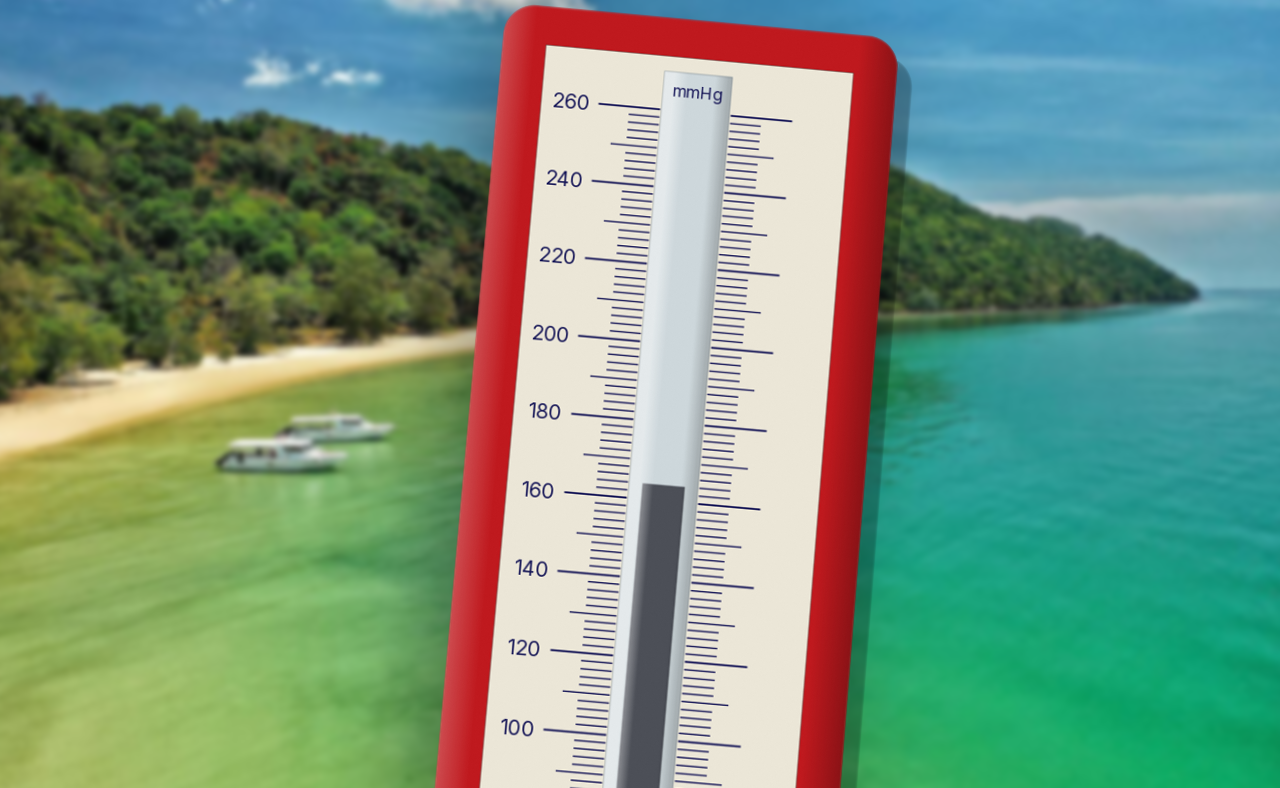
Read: {"value": 164, "unit": "mmHg"}
